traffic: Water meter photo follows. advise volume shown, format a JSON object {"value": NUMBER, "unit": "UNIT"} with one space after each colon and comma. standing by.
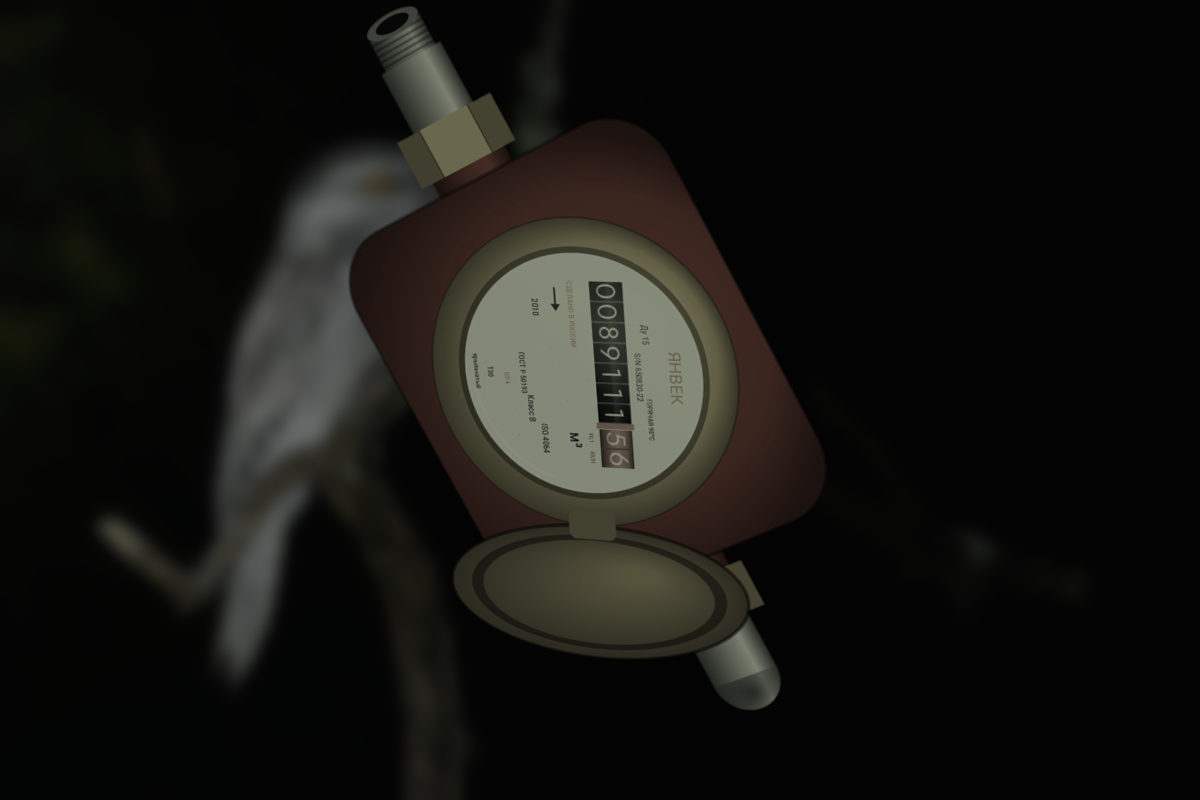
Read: {"value": 89111.56, "unit": "m³"}
